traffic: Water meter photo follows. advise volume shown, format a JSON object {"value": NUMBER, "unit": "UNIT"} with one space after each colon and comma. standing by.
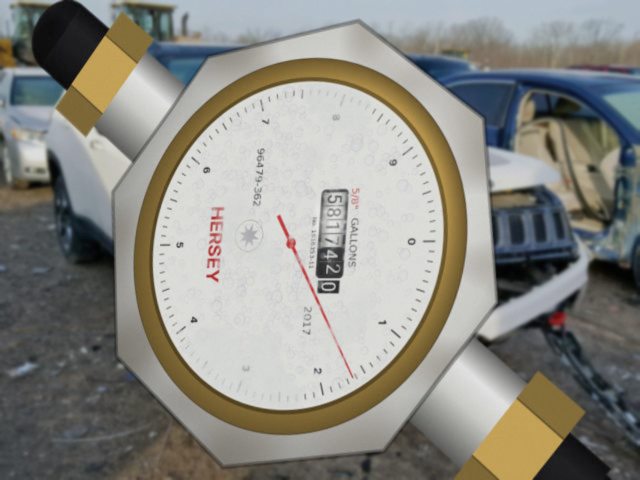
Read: {"value": 5817421.6, "unit": "gal"}
